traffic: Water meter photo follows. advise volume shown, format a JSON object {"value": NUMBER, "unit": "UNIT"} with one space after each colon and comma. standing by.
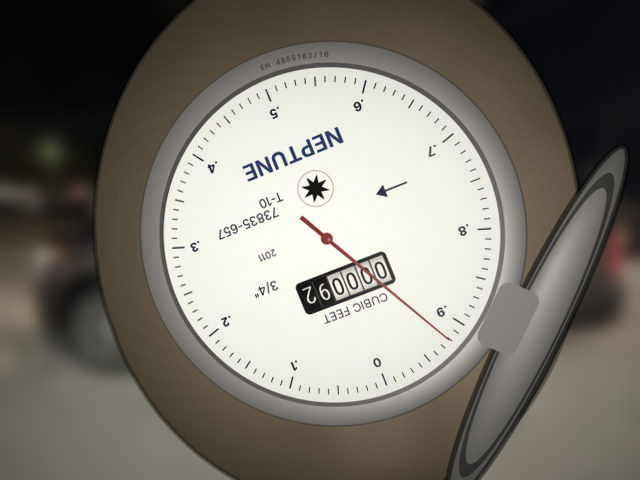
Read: {"value": 91.92, "unit": "ft³"}
